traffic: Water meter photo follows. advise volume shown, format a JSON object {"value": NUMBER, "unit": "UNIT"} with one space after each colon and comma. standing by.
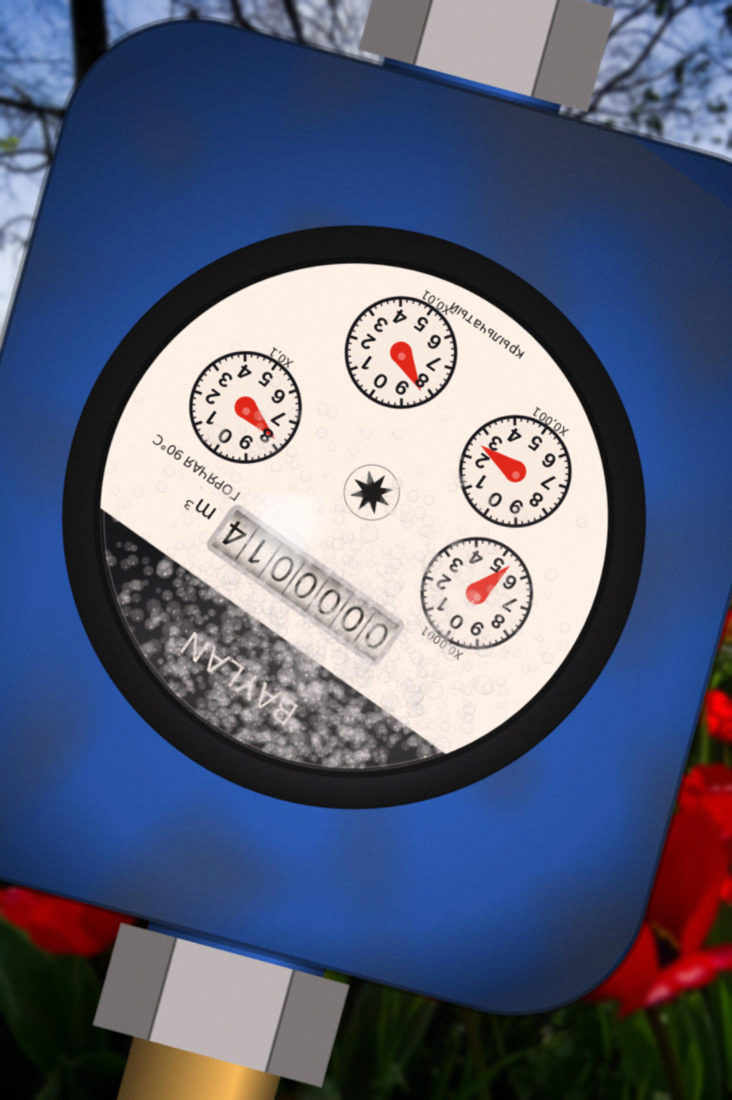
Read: {"value": 14.7825, "unit": "m³"}
